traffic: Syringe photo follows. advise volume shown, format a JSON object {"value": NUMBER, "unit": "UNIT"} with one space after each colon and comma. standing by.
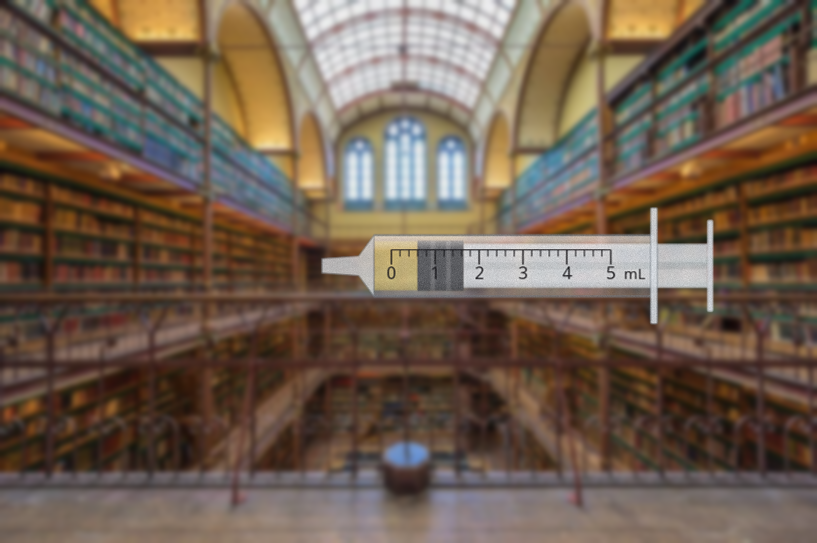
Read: {"value": 0.6, "unit": "mL"}
